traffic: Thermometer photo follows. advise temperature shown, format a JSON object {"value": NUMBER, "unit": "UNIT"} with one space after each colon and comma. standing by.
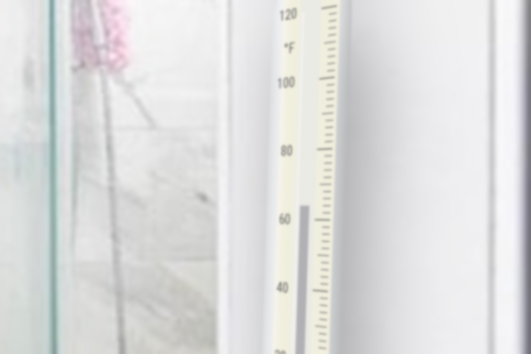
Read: {"value": 64, "unit": "°F"}
